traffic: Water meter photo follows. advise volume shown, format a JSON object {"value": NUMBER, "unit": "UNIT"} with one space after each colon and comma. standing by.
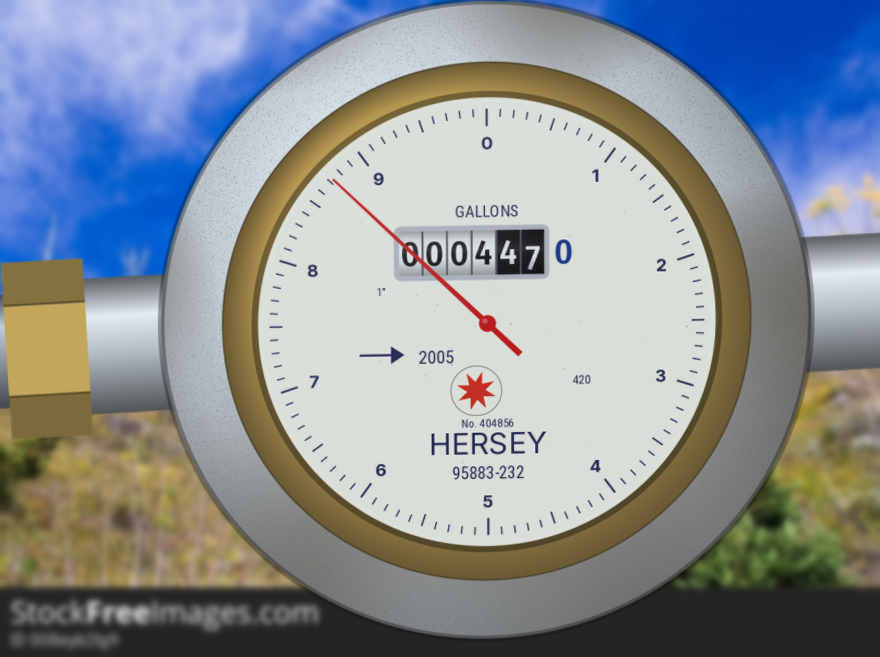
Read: {"value": 4468.7, "unit": "gal"}
